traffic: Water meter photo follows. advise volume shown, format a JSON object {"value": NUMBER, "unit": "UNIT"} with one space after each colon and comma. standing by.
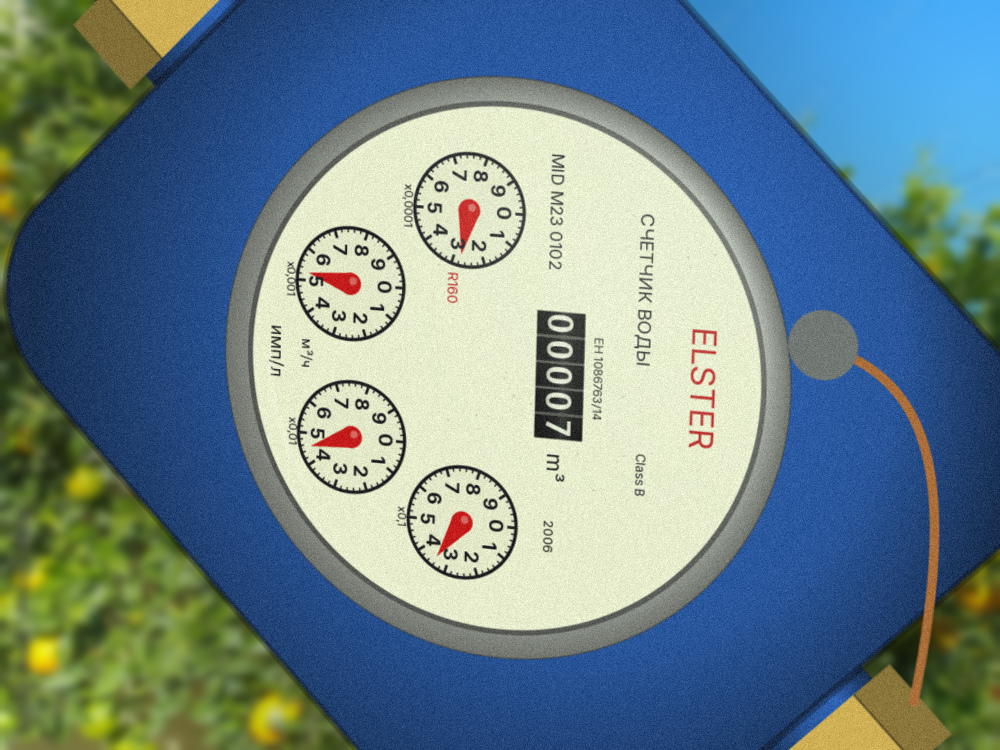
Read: {"value": 7.3452, "unit": "m³"}
